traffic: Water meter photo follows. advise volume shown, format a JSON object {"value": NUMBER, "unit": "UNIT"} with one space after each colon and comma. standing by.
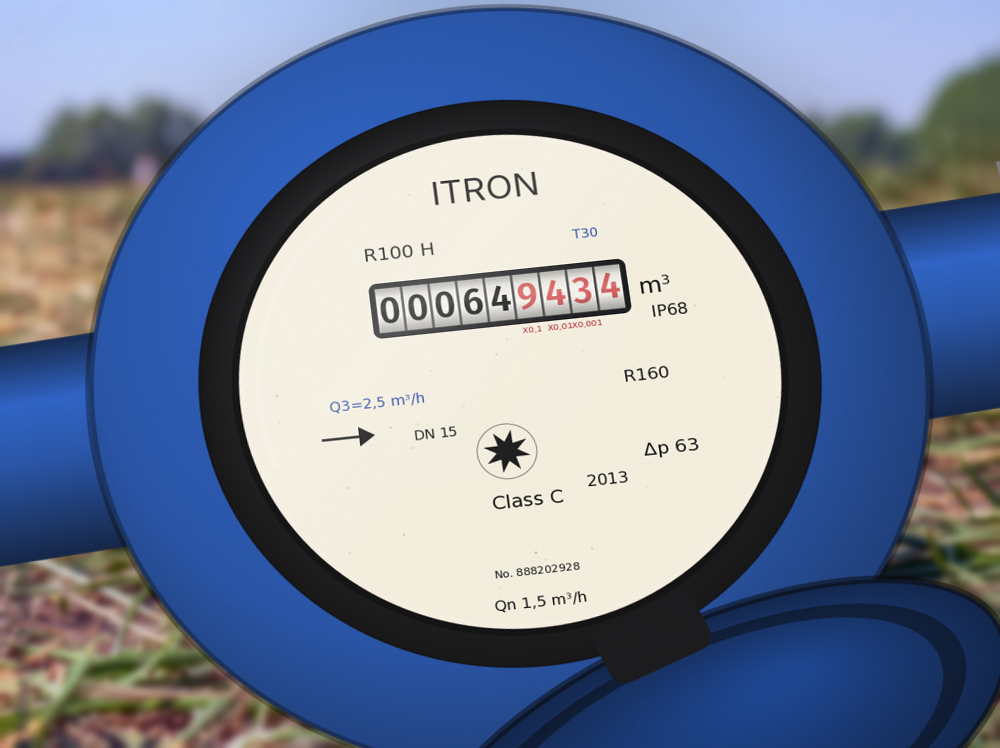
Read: {"value": 64.9434, "unit": "m³"}
